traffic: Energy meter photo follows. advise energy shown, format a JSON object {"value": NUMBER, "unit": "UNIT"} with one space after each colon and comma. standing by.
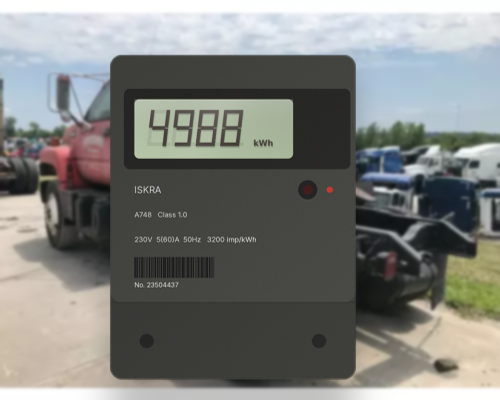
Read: {"value": 4988, "unit": "kWh"}
